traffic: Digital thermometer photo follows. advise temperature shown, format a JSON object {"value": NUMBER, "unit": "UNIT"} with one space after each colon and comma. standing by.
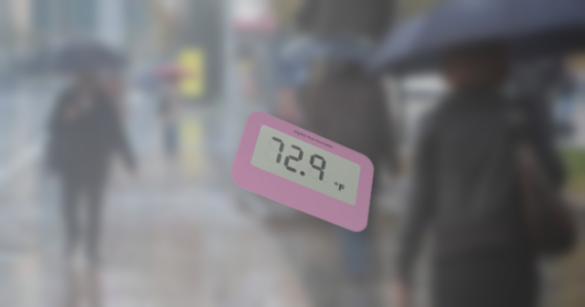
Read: {"value": 72.9, "unit": "°F"}
